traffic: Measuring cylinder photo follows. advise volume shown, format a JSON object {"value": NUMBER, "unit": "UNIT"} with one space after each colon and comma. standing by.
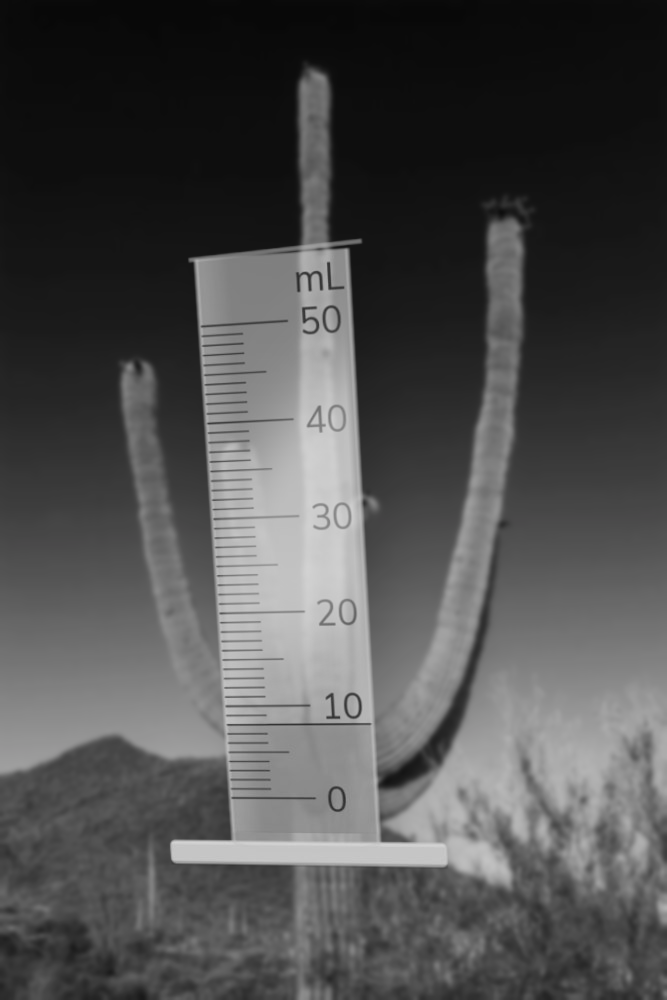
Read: {"value": 8, "unit": "mL"}
